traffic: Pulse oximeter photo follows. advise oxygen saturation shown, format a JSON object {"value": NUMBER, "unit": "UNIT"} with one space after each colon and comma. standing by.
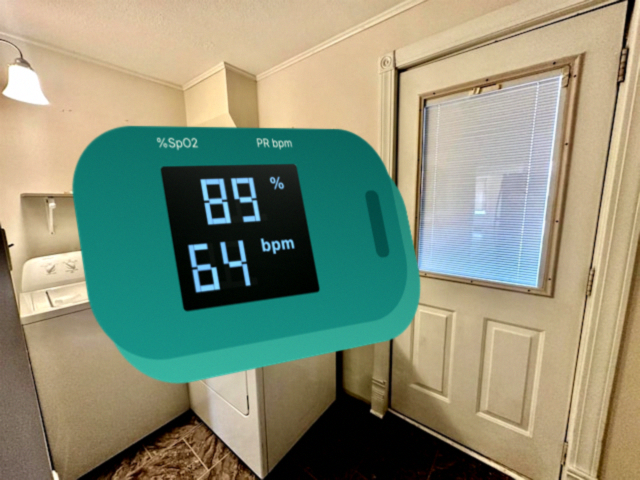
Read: {"value": 89, "unit": "%"}
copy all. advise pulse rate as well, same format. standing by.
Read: {"value": 64, "unit": "bpm"}
